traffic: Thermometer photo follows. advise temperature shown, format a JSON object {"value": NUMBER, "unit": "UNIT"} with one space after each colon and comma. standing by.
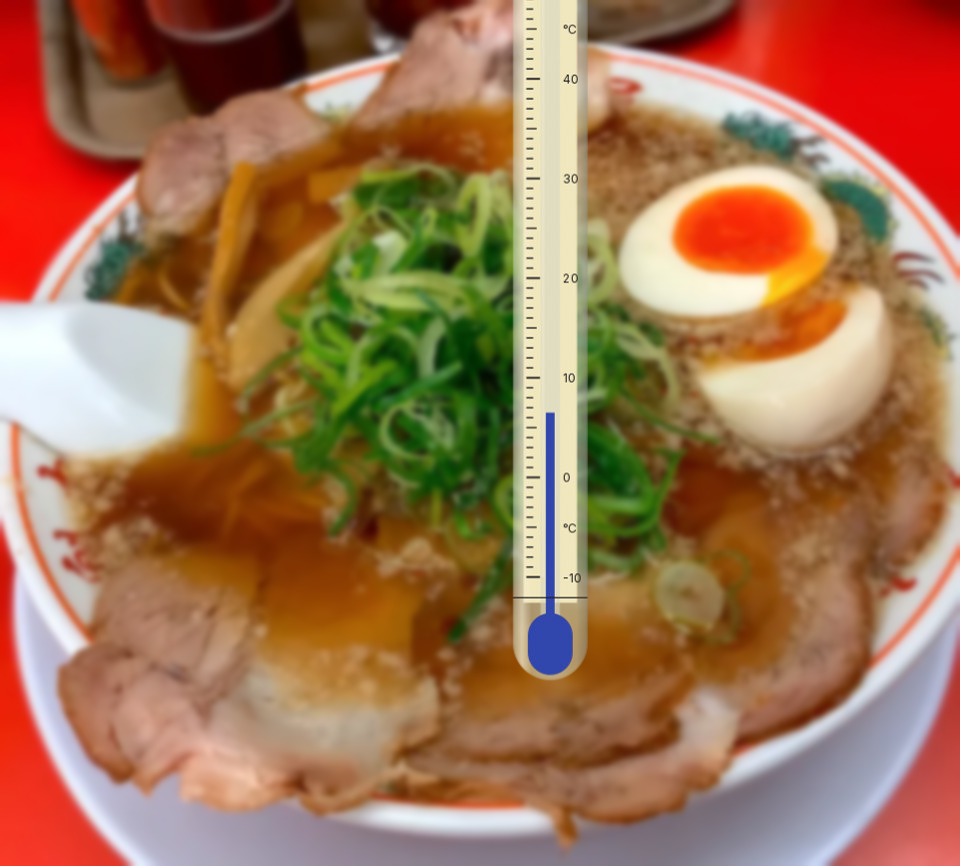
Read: {"value": 6.5, "unit": "°C"}
